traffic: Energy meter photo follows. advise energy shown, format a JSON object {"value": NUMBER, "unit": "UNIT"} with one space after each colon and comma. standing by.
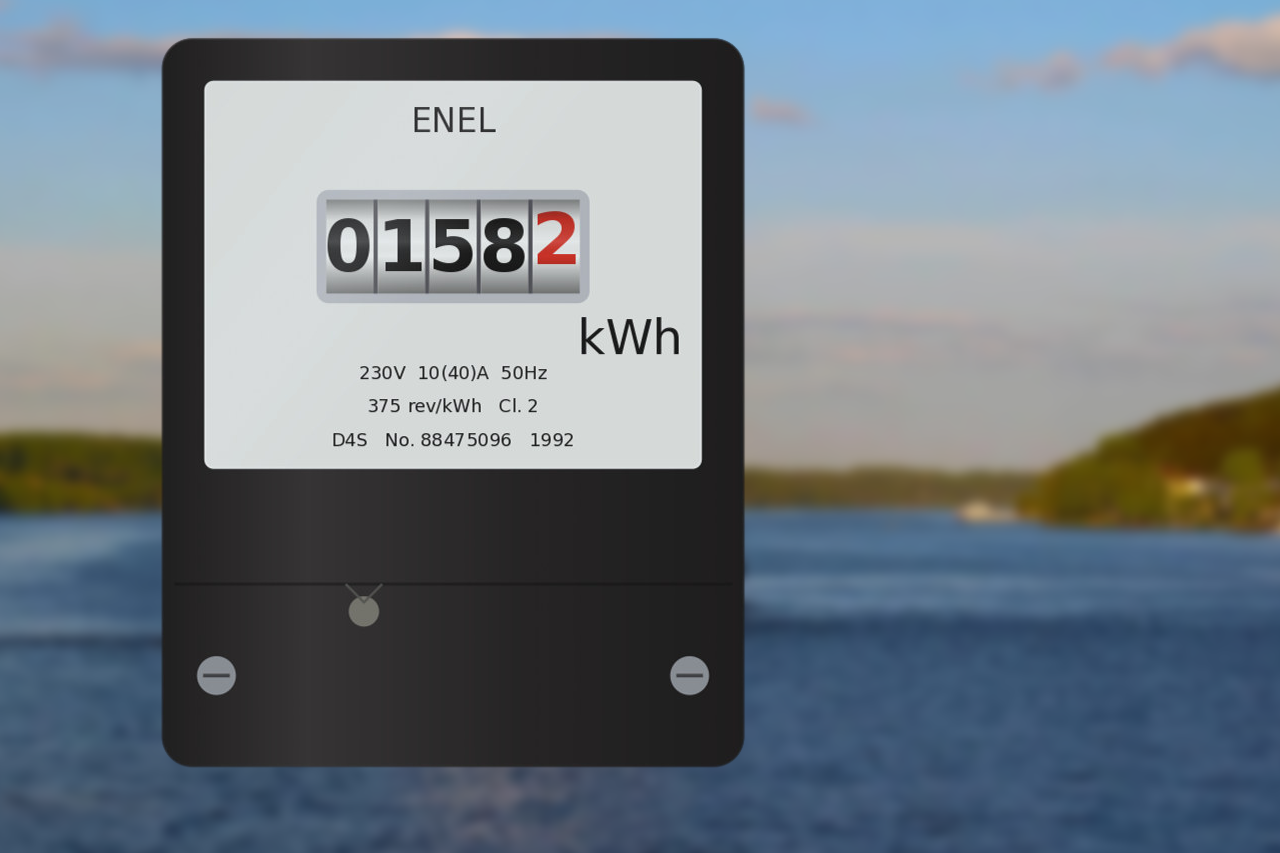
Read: {"value": 158.2, "unit": "kWh"}
